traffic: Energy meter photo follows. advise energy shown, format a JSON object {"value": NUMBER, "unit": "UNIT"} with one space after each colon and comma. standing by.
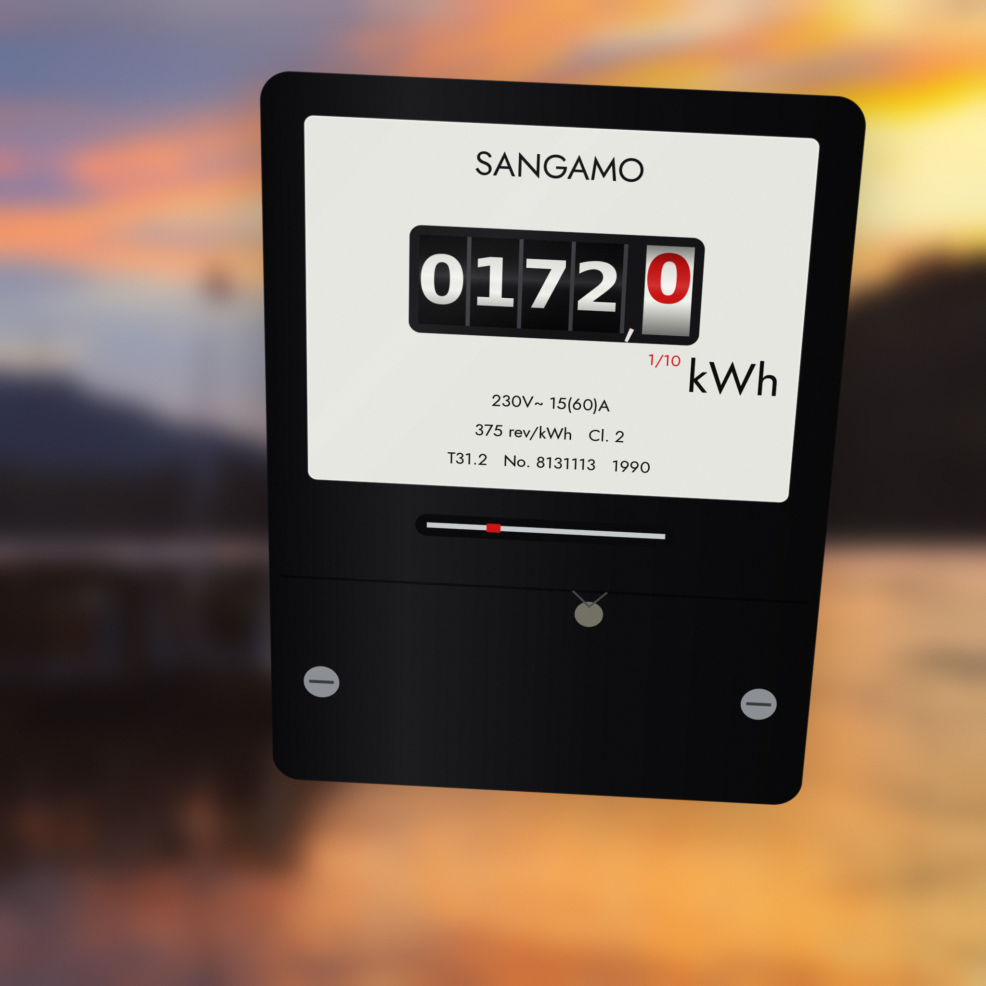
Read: {"value": 172.0, "unit": "kWh"}
